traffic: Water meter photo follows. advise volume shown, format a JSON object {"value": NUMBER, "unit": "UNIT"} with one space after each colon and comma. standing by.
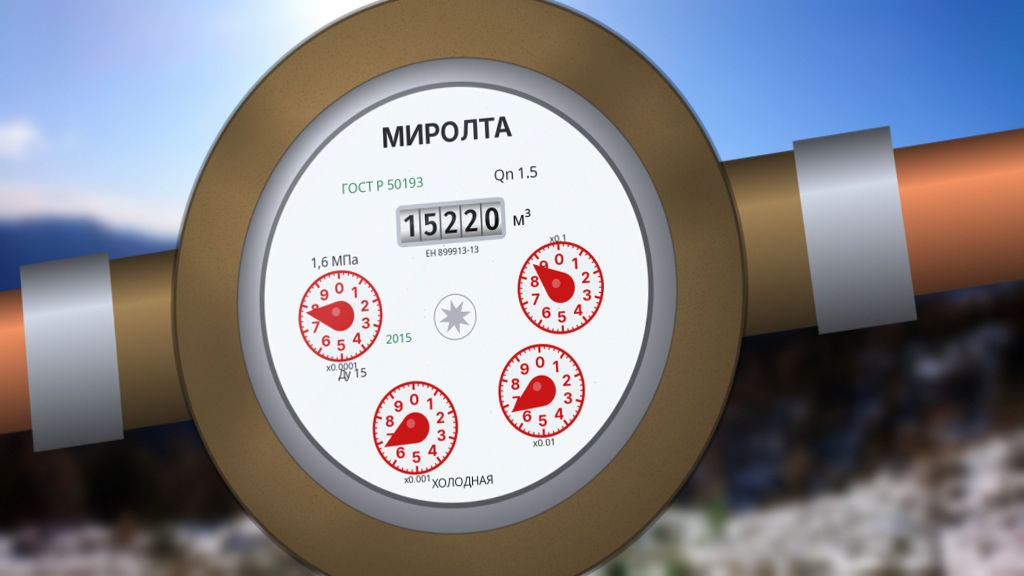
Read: {"value": 15220.8667, "unit": "m³"}
